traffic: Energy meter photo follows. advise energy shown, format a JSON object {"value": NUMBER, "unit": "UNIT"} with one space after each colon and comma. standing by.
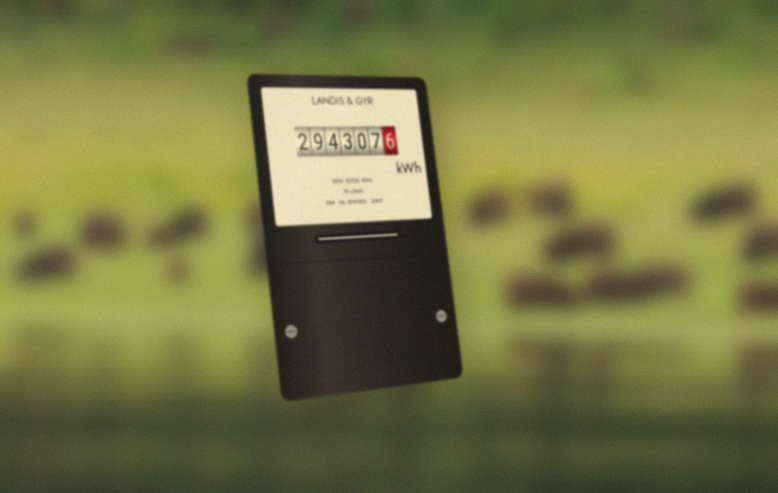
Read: {"value": 294307.6, "unit": "kWh"}
